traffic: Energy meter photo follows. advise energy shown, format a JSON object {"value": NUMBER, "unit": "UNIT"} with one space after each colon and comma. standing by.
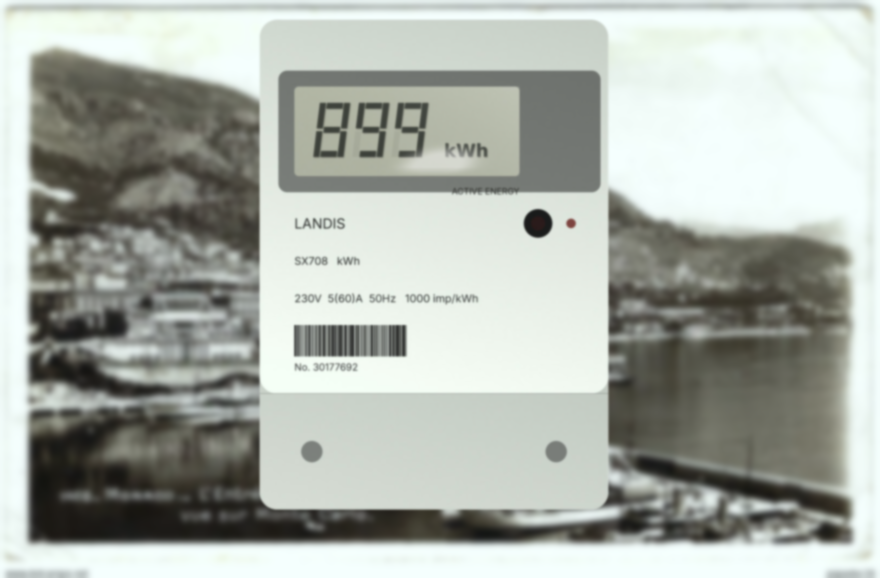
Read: {"value": 899, "unit": "kWh"}
